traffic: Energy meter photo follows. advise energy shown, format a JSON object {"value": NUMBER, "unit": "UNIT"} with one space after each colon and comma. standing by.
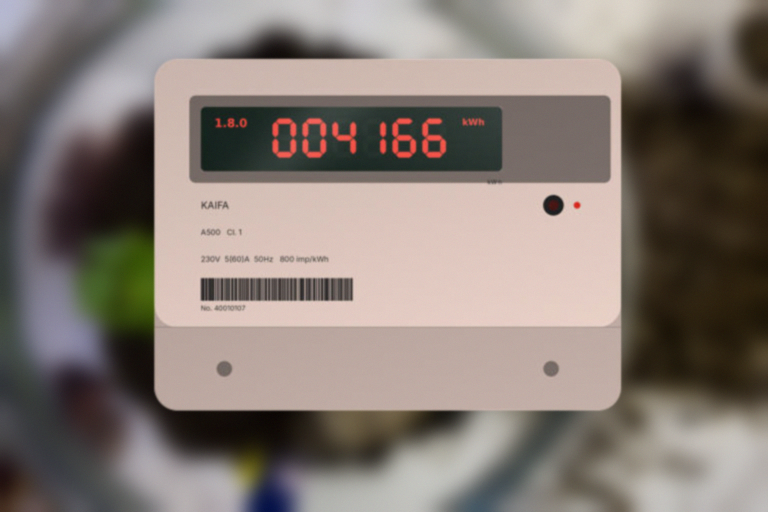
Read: {"value": 4166, "unit": "kWh"}
